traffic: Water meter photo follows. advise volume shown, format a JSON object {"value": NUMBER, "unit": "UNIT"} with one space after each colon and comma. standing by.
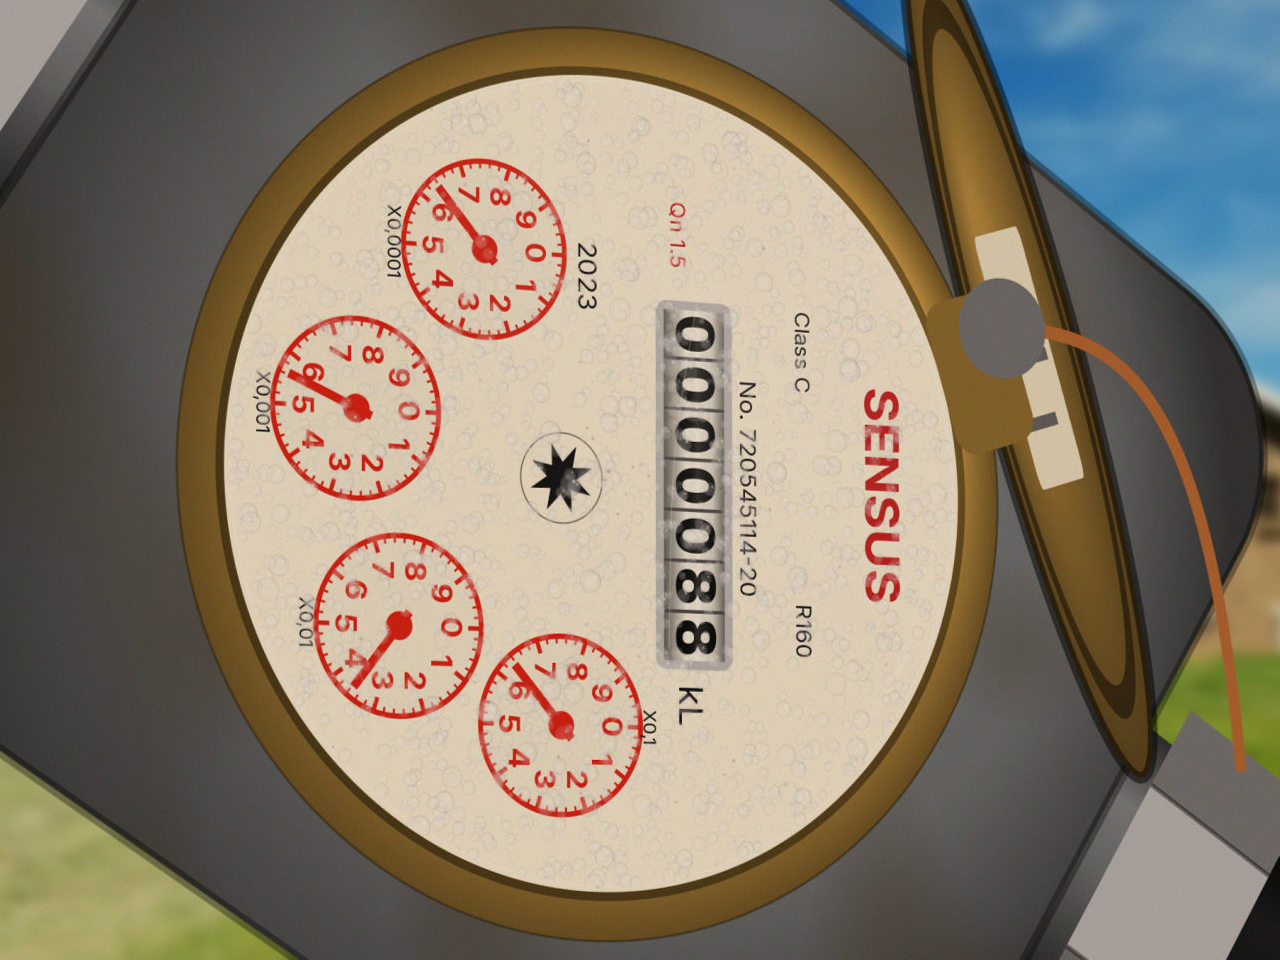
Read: {"value": 88.6356, "unit": "kL"}
